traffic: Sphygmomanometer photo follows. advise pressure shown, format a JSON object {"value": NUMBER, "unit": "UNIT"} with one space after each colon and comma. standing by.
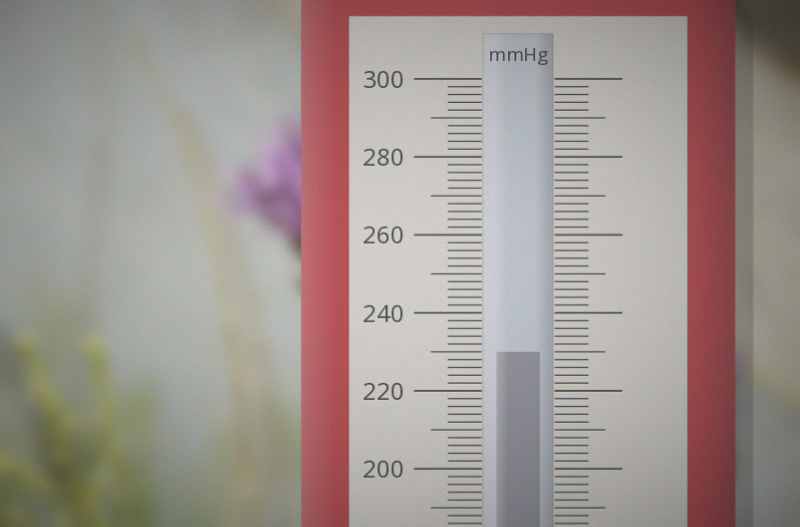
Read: {"value": 230, "unit": "mmHg"}
